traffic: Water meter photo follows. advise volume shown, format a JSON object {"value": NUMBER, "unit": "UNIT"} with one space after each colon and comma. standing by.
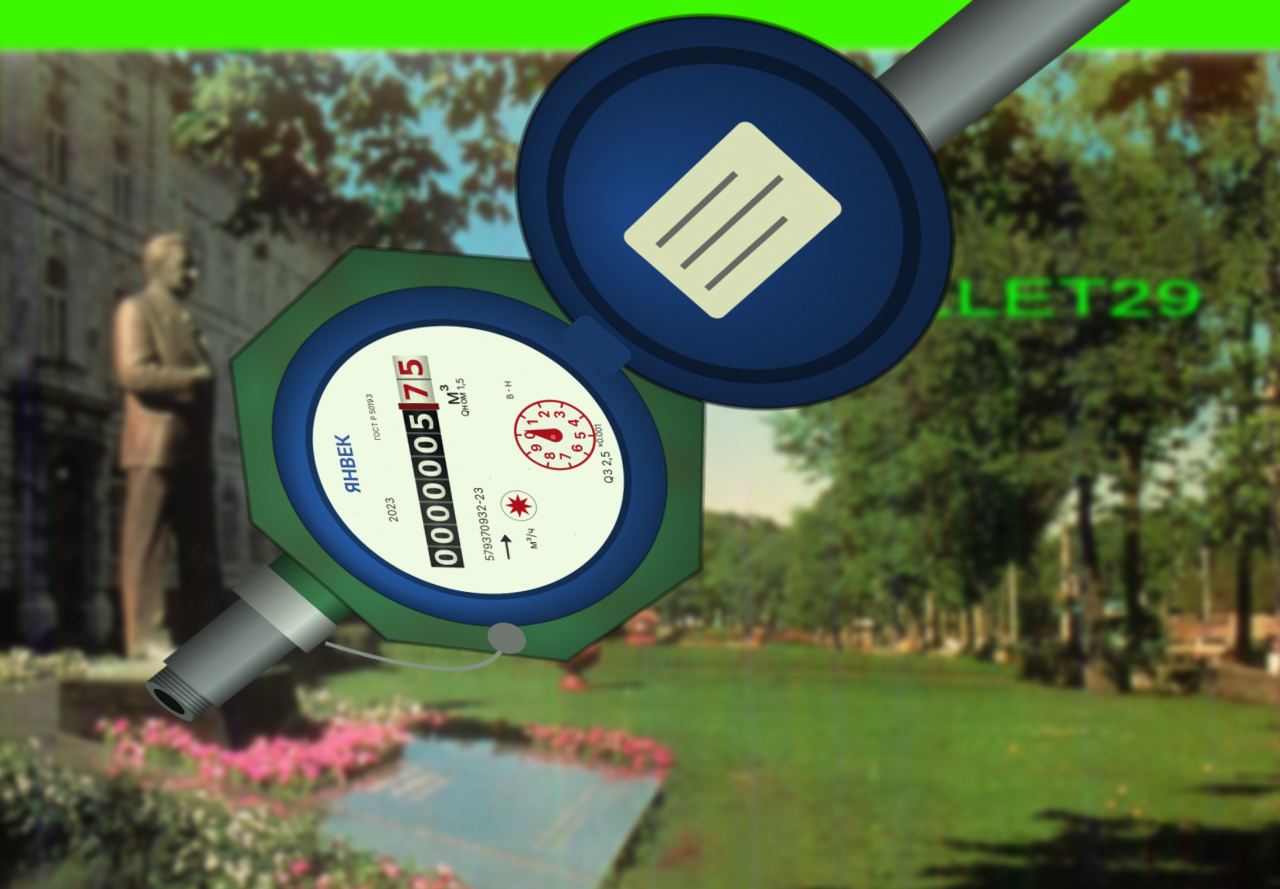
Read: {"value": 5.750, "unit": "m³"}
